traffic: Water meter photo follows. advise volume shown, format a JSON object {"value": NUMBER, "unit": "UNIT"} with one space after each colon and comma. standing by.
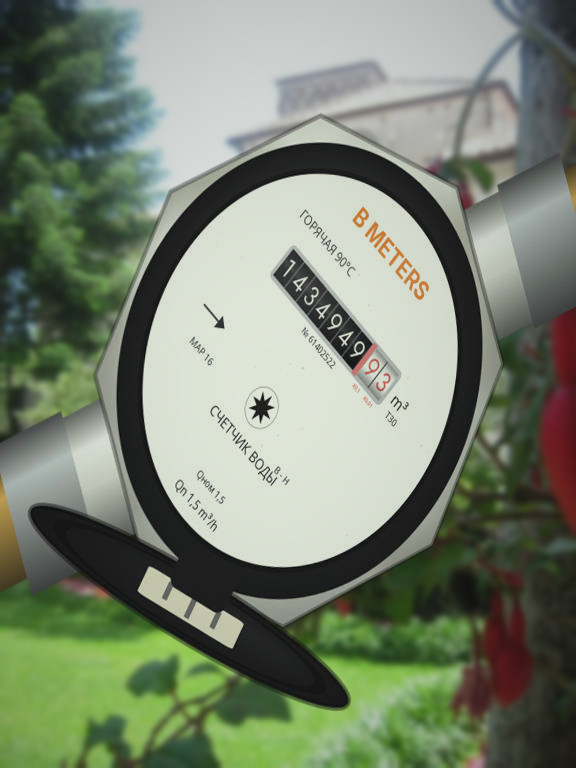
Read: {"value": 1434949.93, "unit": "m³"}
